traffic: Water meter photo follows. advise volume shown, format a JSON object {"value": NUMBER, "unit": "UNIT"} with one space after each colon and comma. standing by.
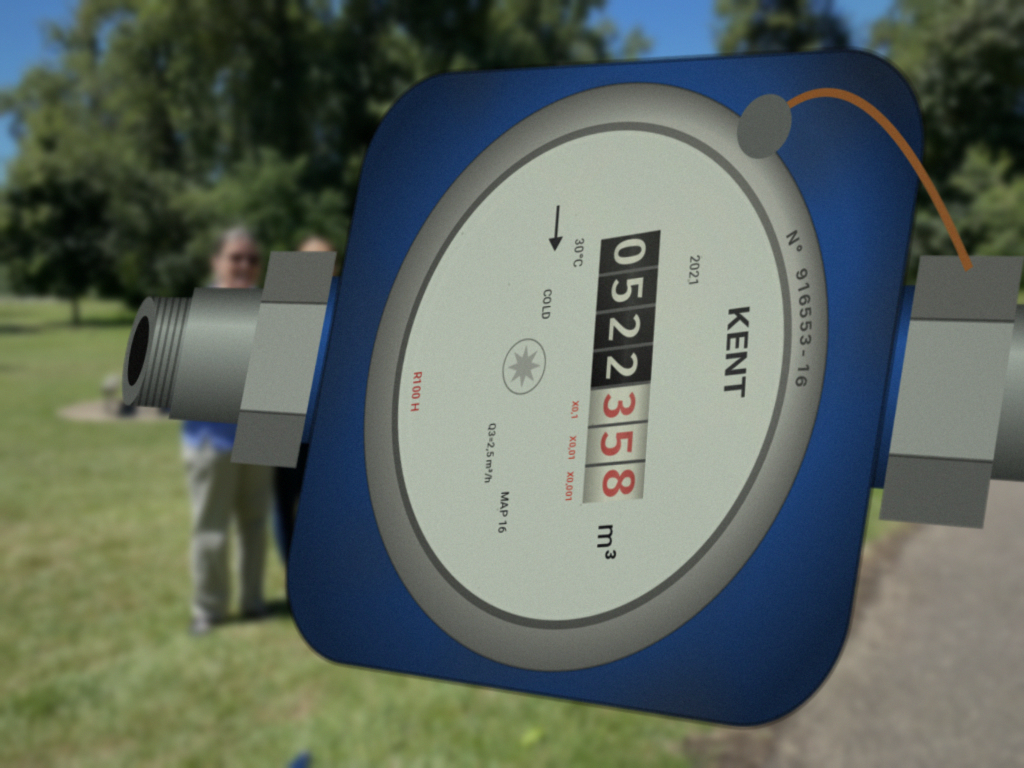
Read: {"value": 522.358, "unit": "m³"}
